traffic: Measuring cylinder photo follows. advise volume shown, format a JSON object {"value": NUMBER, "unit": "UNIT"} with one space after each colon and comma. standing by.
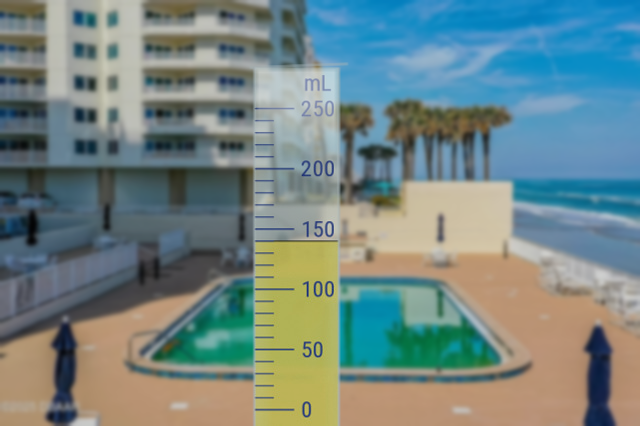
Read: {"value": 140, "unit": "mL"}
